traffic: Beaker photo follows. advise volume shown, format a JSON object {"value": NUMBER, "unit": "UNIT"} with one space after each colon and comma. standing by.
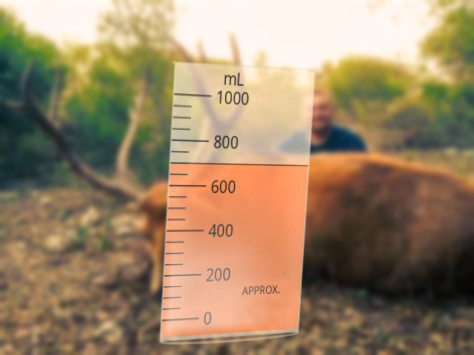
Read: {"value": 700, "unit": "mL"}
